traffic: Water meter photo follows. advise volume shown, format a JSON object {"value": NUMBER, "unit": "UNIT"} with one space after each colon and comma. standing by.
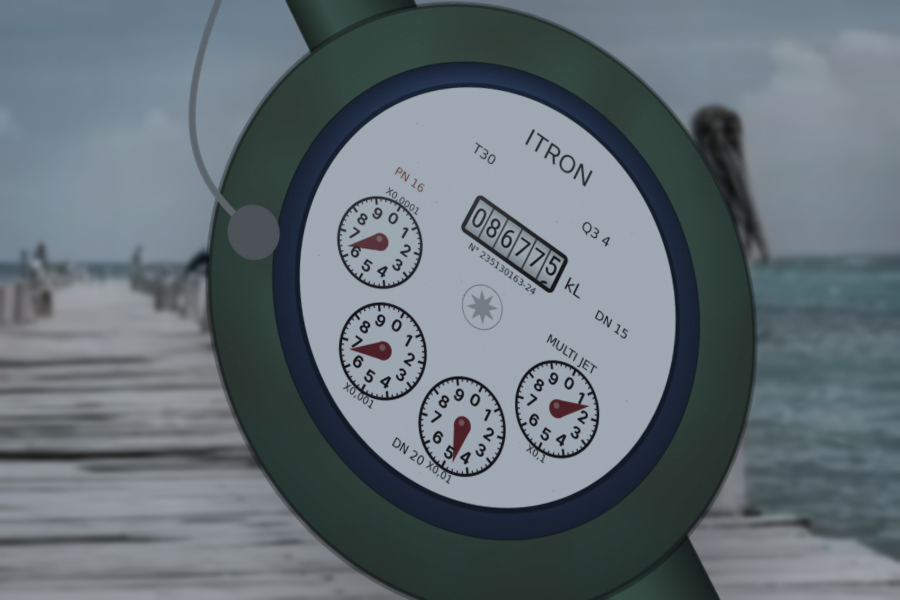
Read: {"value": 86775.1466, "unit": "kL"}
